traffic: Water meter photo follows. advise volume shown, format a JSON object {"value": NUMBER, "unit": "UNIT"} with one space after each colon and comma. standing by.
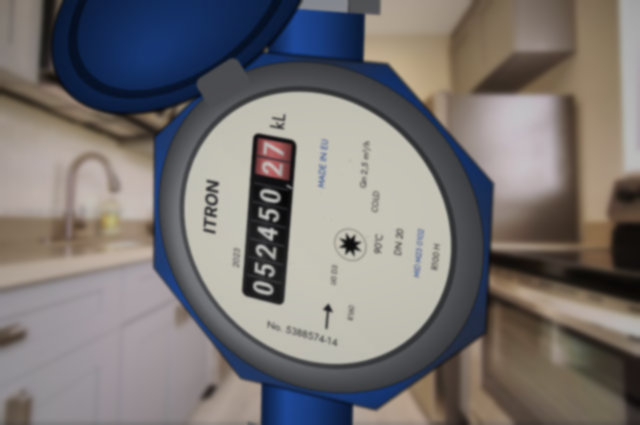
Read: {"value": 52450.27, "unit": "kL"}
